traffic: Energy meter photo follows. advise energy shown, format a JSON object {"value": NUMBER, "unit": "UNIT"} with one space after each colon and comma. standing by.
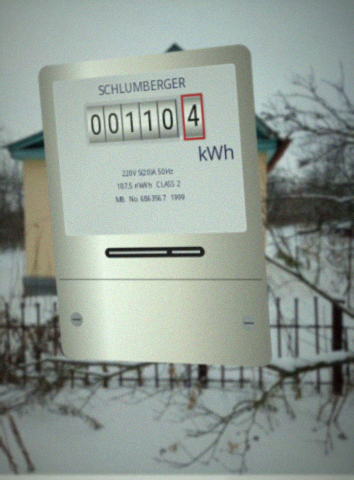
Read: {"value": 110.4, "unit": "kWh"}
